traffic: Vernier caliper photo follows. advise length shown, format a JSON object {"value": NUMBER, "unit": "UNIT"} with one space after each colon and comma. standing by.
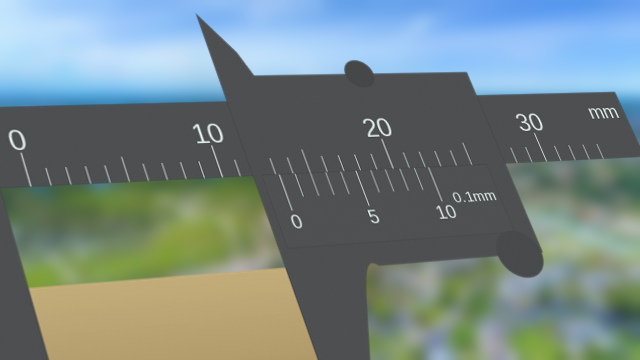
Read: {"value": 13.2, "unit": "mm"}
